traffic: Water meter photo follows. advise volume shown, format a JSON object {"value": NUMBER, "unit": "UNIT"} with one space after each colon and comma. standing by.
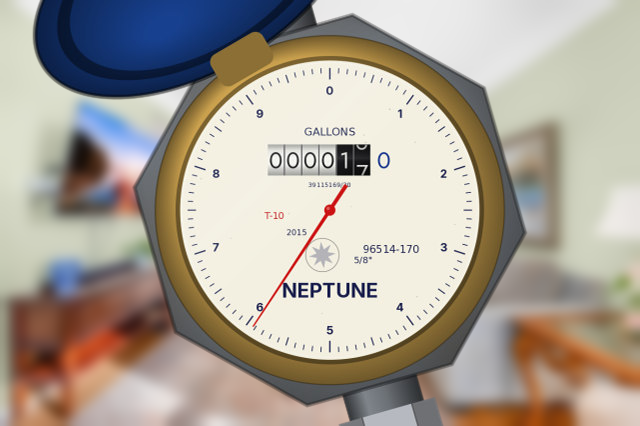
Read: {"value": 165.9, "unit": "gal"}
